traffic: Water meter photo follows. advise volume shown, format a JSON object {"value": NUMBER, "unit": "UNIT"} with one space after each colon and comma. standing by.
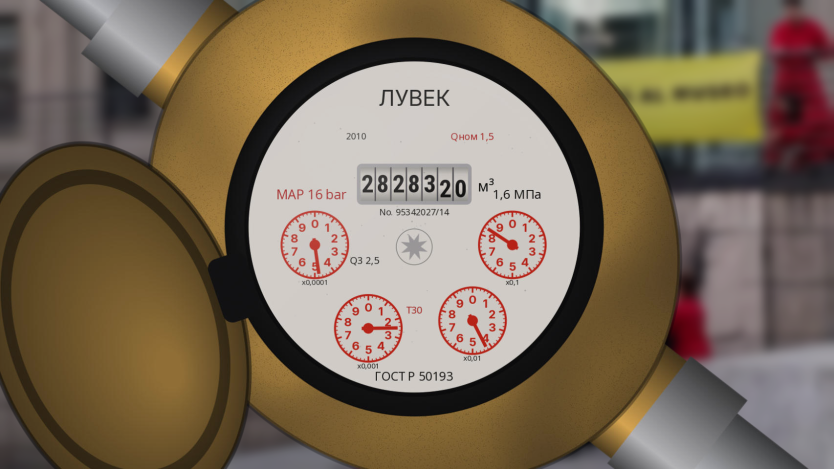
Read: {"value": 2828319.8424, "unit": "m³"}
